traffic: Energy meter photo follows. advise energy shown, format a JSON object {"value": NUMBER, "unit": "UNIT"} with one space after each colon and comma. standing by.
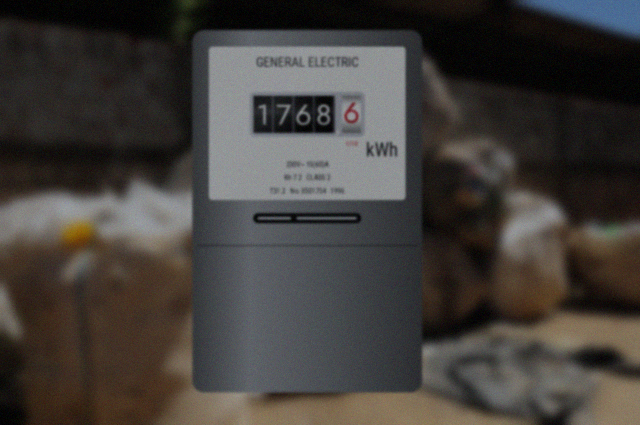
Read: {"value": 1768.6, "unit": "kWh"}
